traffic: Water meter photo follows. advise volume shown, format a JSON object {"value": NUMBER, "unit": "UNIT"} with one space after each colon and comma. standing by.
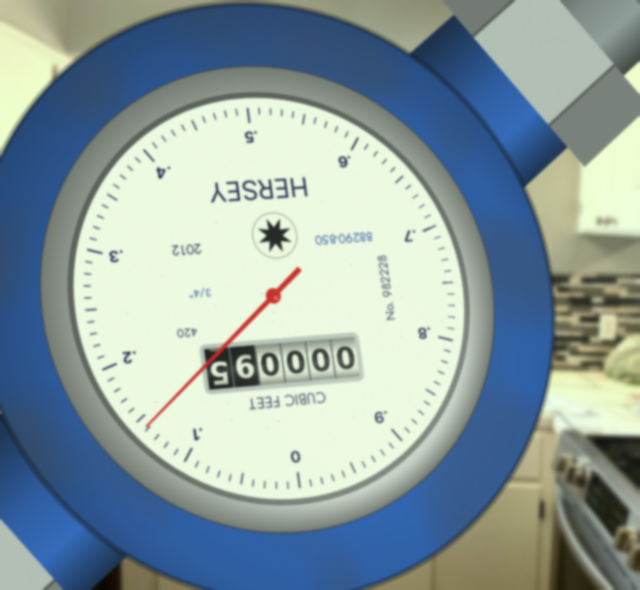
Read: {"value": 95.14, "unit": "ft³"}
